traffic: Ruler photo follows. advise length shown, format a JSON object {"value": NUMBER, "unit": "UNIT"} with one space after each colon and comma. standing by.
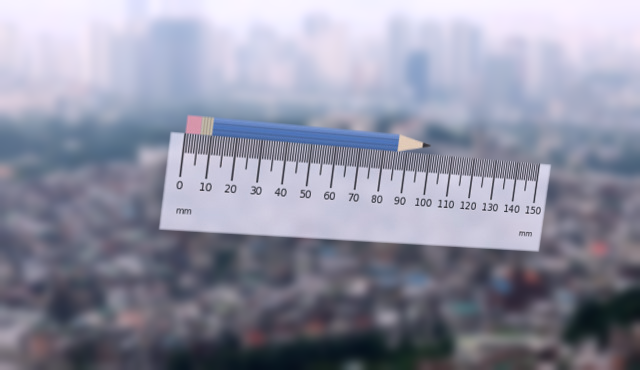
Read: {"value": 100, "unit": "mm"}
